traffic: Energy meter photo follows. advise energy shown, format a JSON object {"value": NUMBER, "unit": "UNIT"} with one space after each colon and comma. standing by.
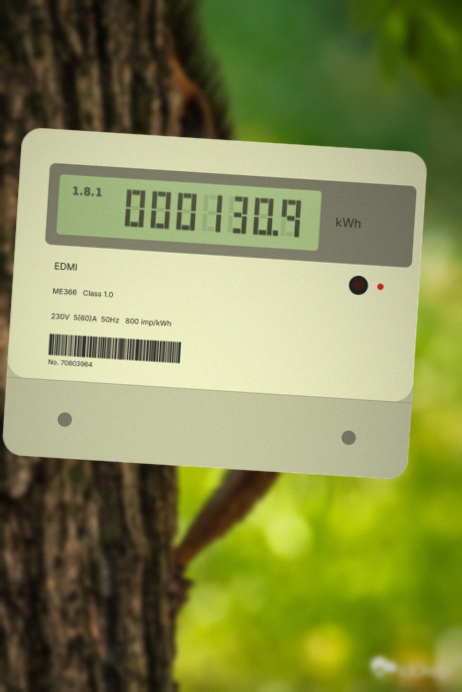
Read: {"value": 130.9, "unit": "kWh"}
